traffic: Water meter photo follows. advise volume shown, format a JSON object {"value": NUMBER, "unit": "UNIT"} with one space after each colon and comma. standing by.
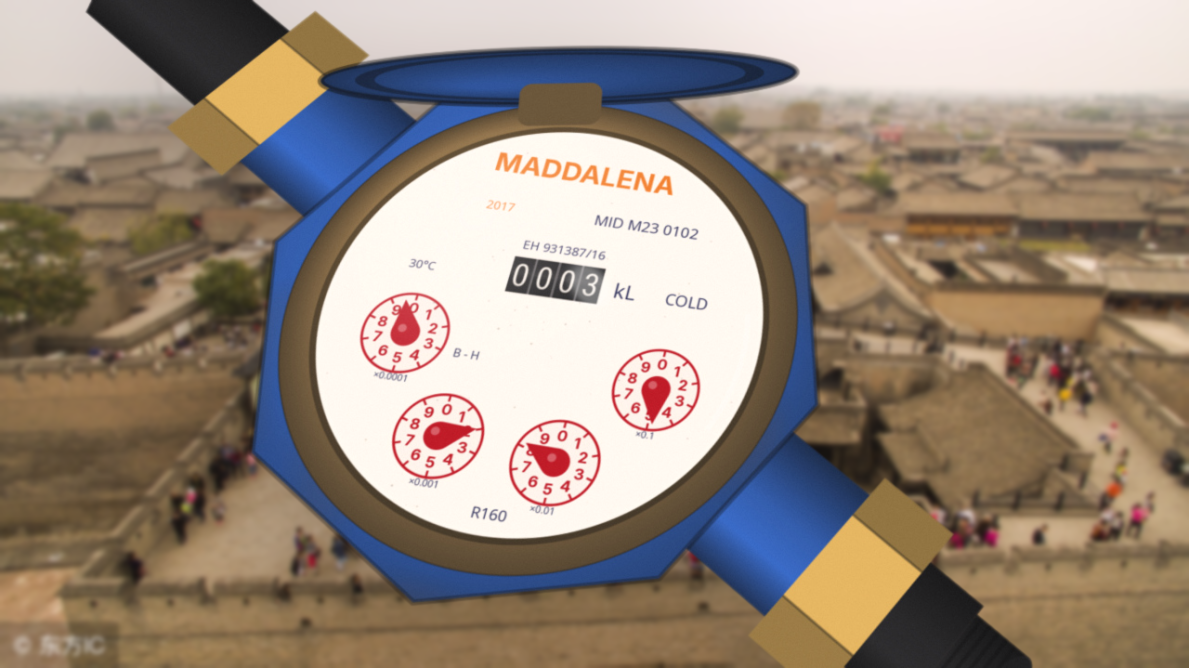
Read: {"value": 3.4819, "unit": "kL"}
